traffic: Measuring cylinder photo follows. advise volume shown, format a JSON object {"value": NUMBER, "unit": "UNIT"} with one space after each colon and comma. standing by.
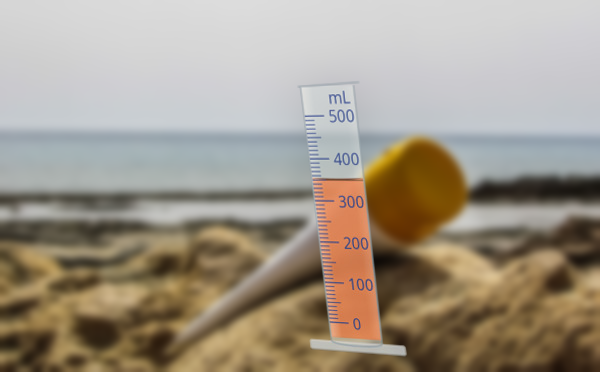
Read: {"value": 350, "unit": "mL"}
